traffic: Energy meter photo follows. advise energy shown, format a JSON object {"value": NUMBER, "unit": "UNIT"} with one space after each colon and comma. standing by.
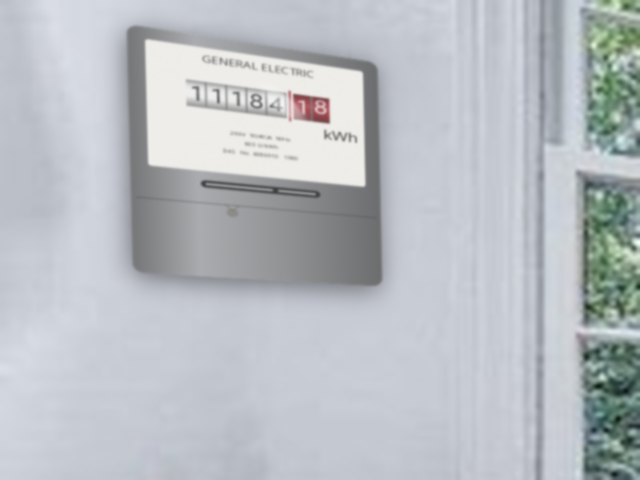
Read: {"value": 11184.18, "unit": "kWh"}
